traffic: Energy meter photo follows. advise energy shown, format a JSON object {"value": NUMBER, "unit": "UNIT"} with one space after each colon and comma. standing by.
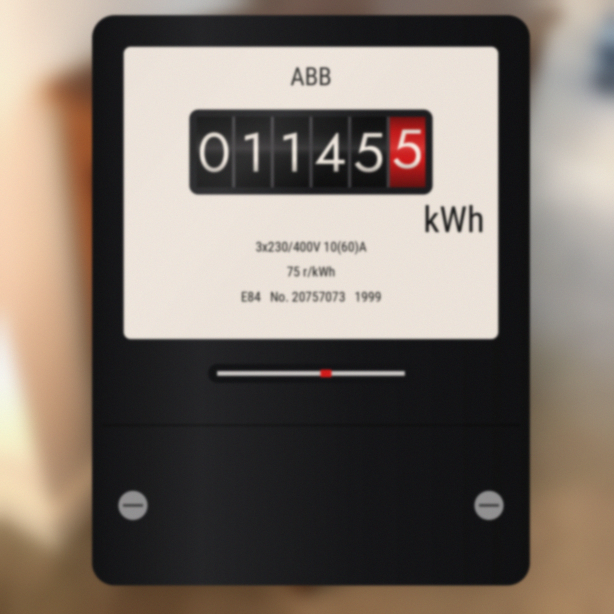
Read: {"value": 1145.5, "unit": "kWh"}
